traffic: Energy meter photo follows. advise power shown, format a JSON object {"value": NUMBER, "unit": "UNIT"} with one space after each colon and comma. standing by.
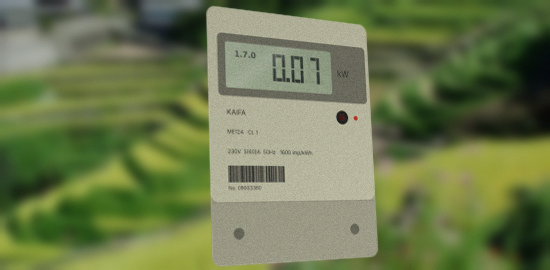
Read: {"value": 0.07, "unit": "kW"}
